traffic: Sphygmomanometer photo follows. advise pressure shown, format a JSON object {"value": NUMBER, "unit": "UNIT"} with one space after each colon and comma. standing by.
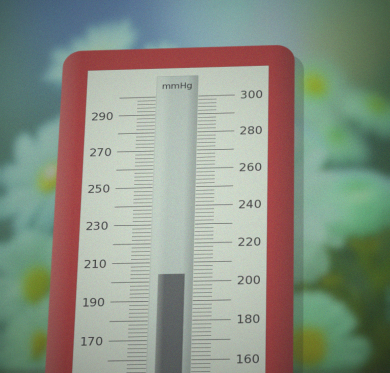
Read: {"value": 204, "unit": "mmHg"}
